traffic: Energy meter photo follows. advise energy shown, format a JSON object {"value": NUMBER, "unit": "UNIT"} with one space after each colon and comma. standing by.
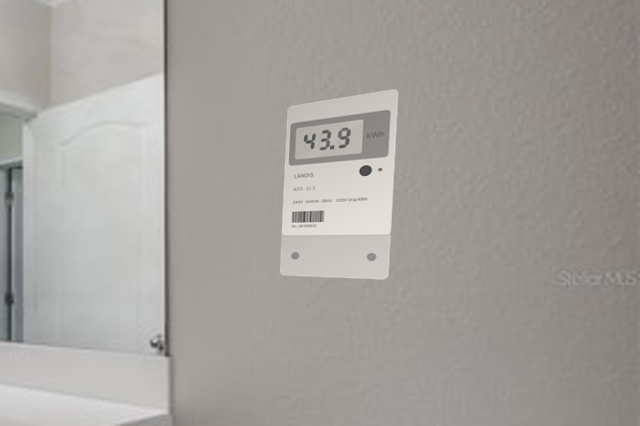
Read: {"value": 43.9, "unit": "kWh"}
